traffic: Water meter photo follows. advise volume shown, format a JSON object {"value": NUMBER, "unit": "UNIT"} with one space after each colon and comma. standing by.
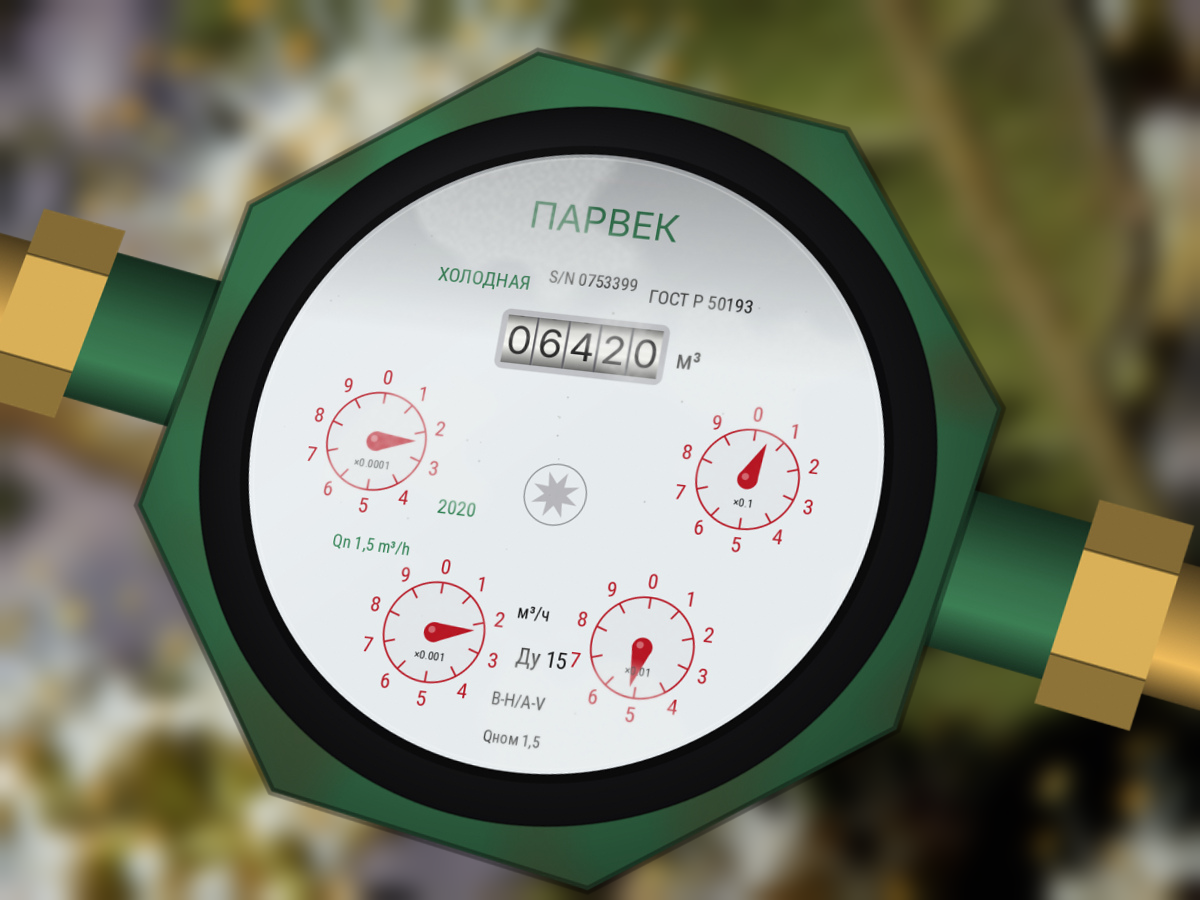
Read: {"value": 6420.0522, "unit": "m³"}
